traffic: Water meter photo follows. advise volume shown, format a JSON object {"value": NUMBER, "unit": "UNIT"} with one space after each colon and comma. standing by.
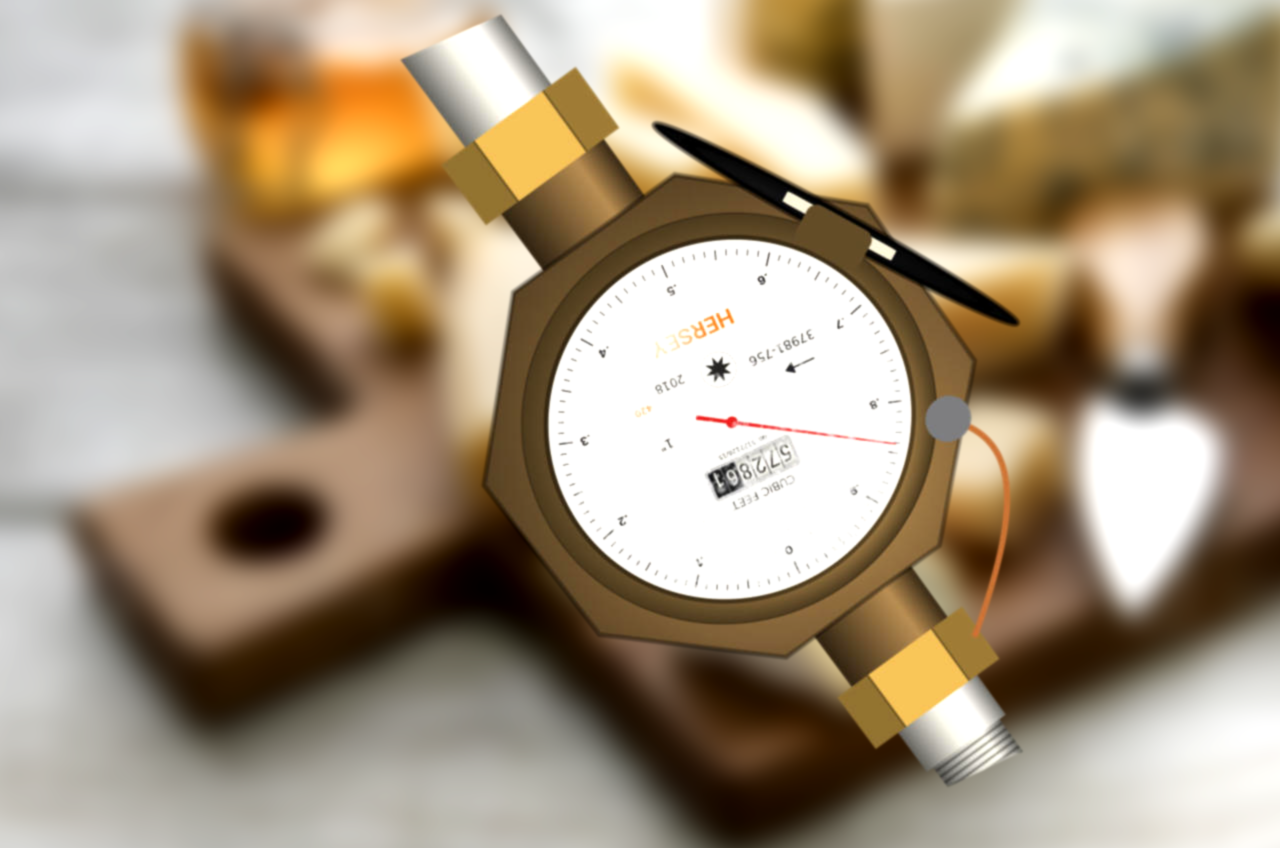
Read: {"value": 572860.84, "unit": "ft³"}
